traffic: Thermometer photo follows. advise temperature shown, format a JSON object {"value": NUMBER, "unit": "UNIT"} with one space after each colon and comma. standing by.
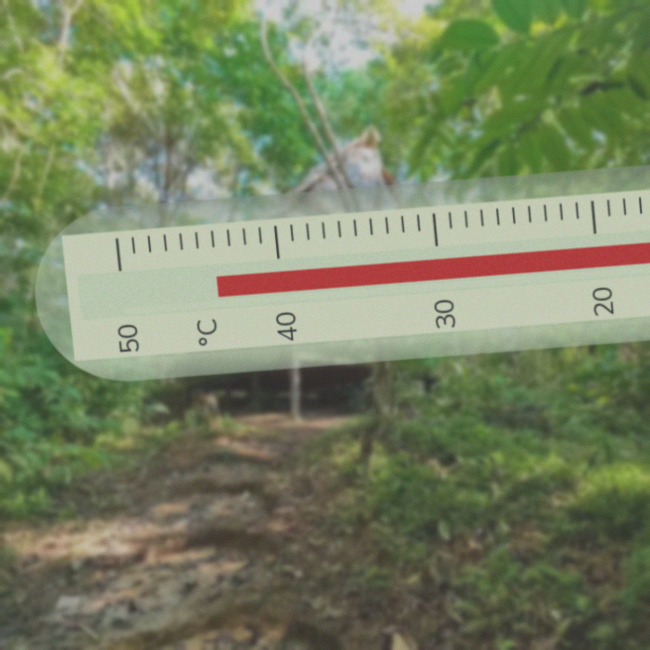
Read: {"value": 44, "unit": "°C"}
